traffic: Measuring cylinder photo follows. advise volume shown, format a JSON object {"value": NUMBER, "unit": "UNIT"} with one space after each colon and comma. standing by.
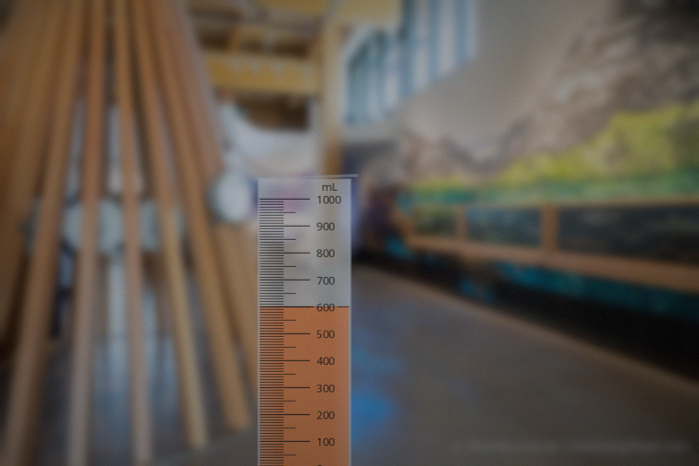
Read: {"value": 600, "unit": "mL"}
